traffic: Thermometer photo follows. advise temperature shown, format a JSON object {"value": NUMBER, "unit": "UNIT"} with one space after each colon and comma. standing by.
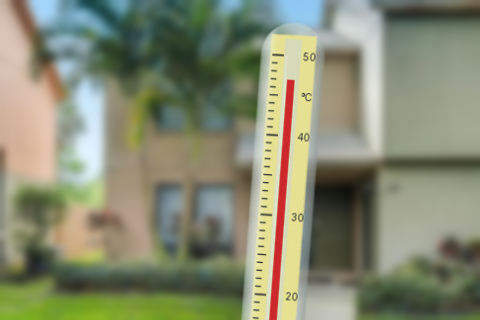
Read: {"value": 47, "unit": "°C"}
